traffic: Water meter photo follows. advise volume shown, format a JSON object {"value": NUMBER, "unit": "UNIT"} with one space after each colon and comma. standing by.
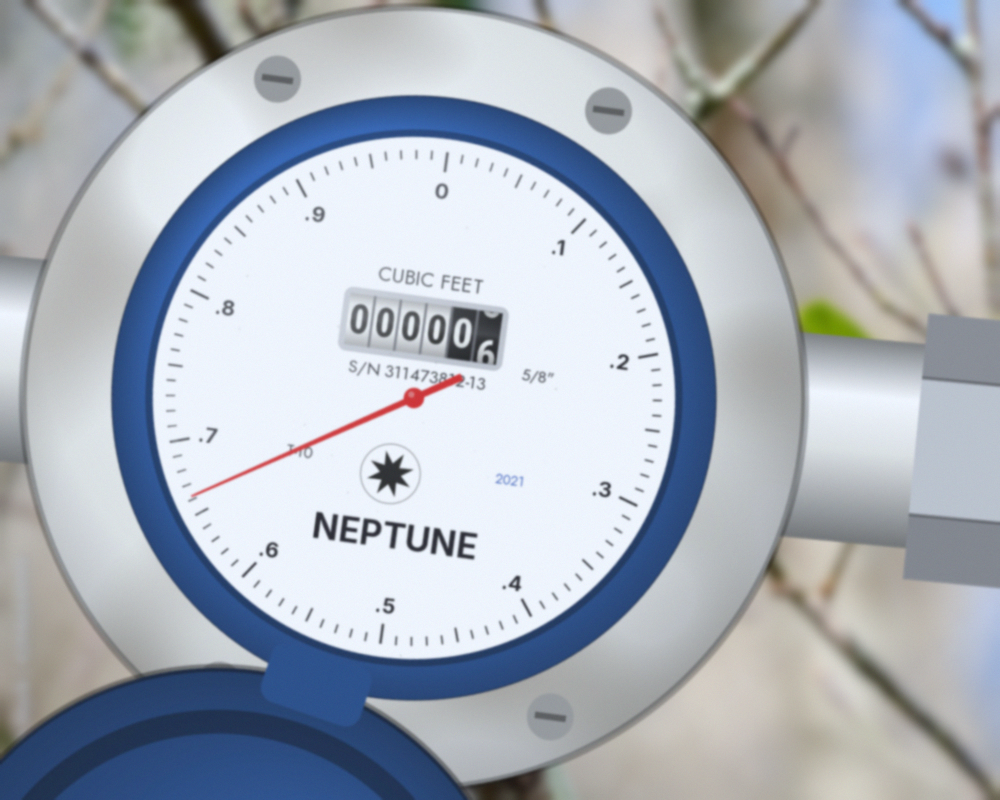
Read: {"value": 5.66, "unit": "ft³"}
